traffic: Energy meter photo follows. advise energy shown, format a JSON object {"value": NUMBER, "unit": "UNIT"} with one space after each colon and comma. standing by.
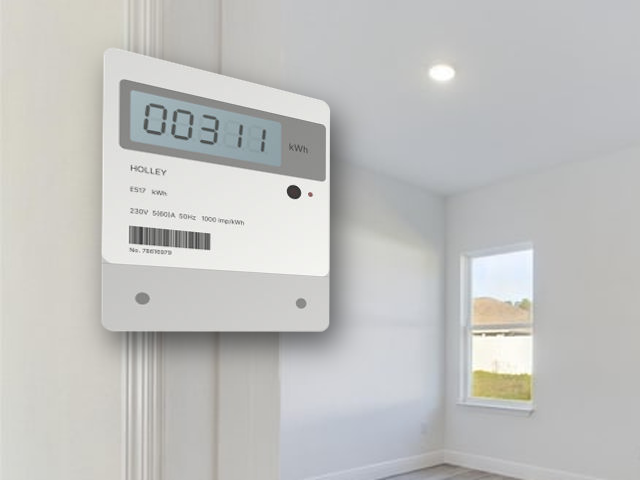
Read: {"value": 311, "unit": "kWh"}
